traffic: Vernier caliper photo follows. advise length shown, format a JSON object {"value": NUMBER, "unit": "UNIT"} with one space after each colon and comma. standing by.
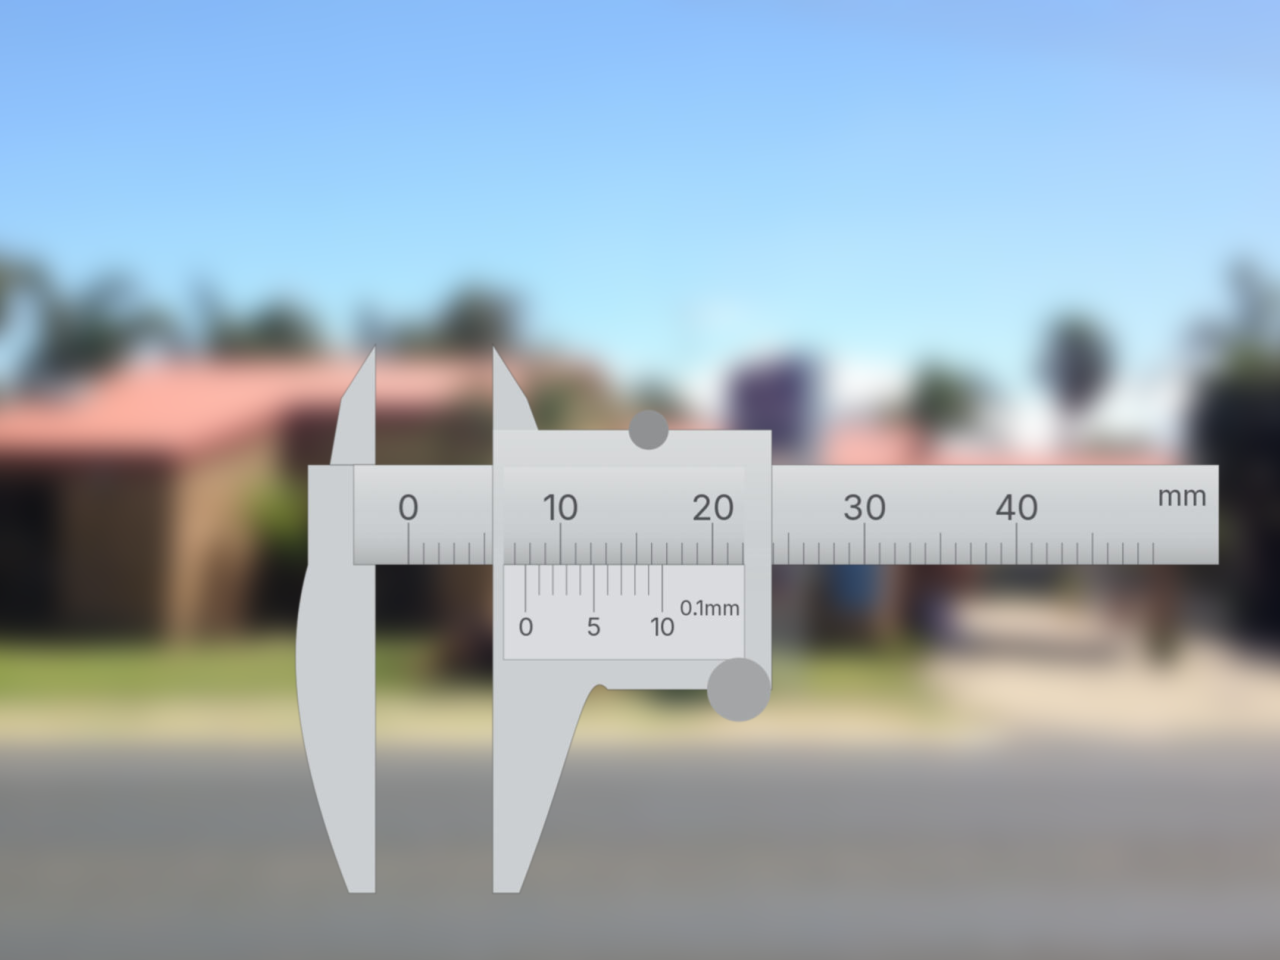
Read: {"value": 7.7, "unit": "mm"}
